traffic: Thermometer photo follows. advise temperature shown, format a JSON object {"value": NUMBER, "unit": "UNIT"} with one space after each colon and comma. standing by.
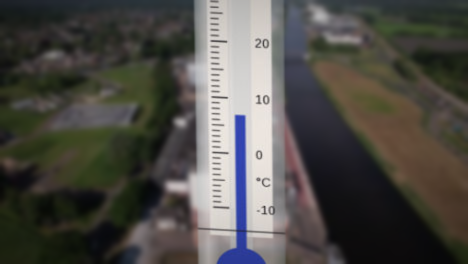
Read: {"value": 7, "unit": "°C"}
